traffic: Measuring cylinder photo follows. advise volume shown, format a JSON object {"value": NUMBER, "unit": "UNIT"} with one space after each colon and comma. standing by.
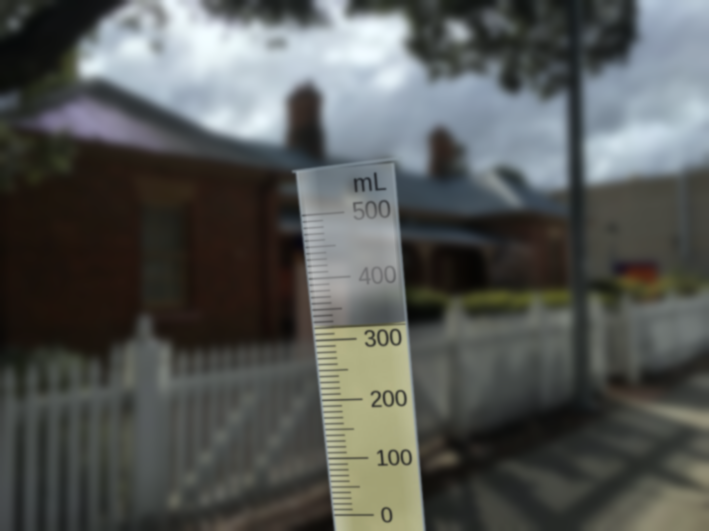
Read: {"value": 320, "unit": "mL"}
